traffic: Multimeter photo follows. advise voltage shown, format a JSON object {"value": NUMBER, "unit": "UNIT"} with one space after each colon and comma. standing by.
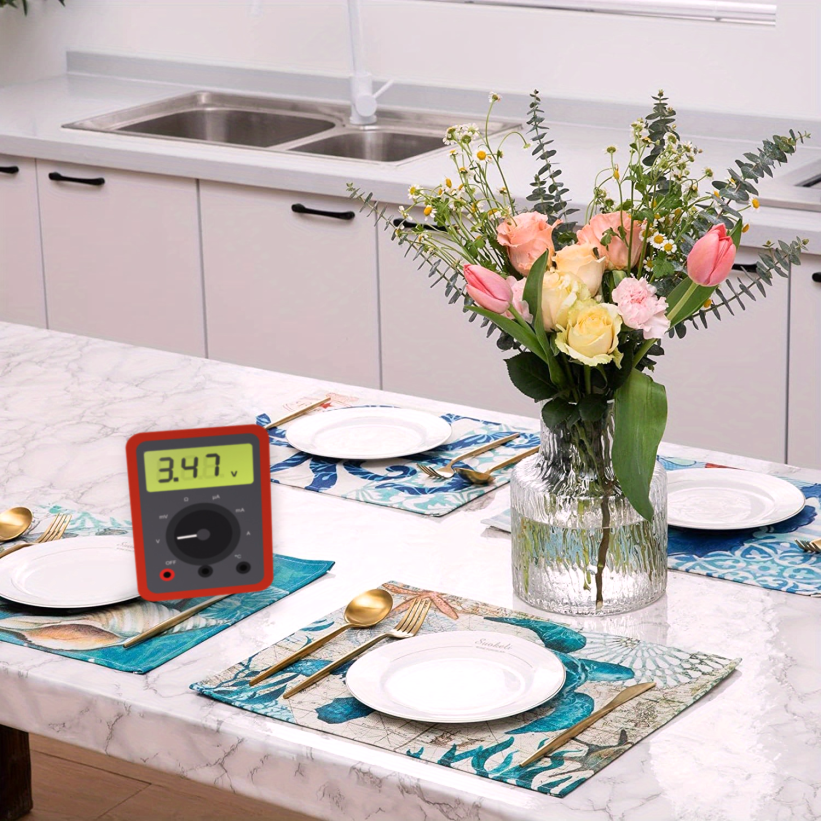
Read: {"value": 3.47, "unit": "V"}
